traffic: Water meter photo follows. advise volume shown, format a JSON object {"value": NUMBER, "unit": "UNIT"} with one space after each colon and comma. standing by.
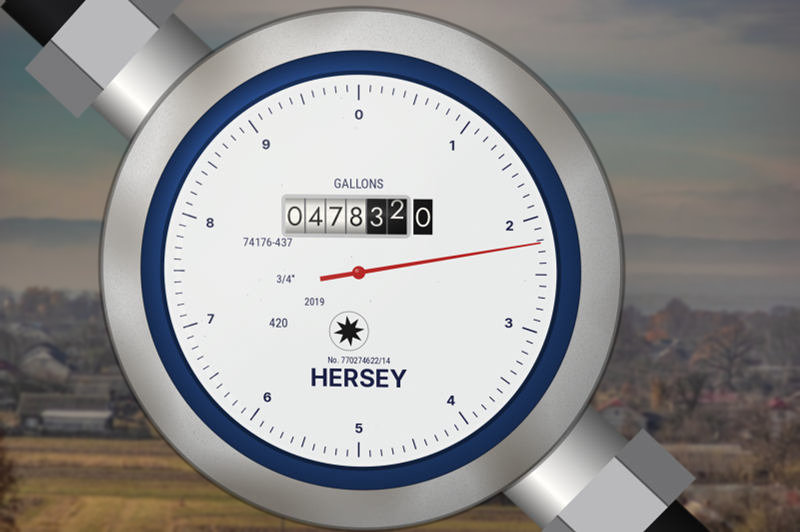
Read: {"value": 478322.2, "unit": "gal"}
